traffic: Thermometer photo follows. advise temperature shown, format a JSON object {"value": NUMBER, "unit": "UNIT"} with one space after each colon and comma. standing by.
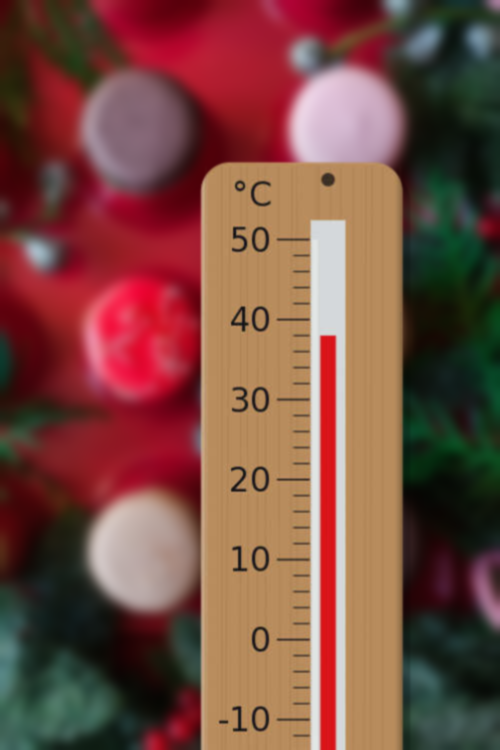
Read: {"value": 38, "unit": "°C"}
